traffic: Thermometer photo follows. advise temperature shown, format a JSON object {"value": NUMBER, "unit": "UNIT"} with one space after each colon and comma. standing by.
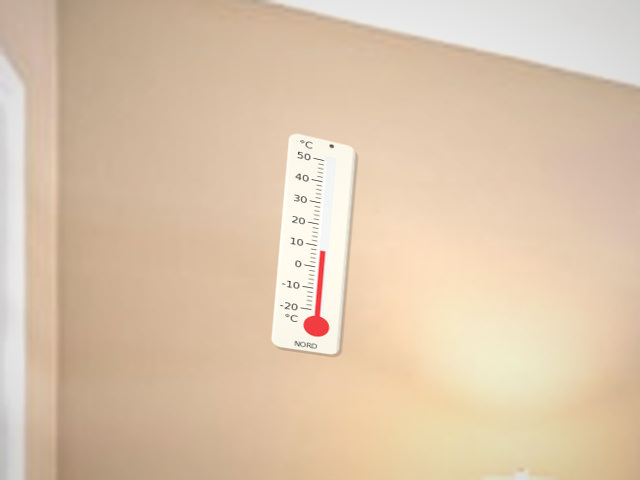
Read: {"value": 8, "unit": "°C"}
